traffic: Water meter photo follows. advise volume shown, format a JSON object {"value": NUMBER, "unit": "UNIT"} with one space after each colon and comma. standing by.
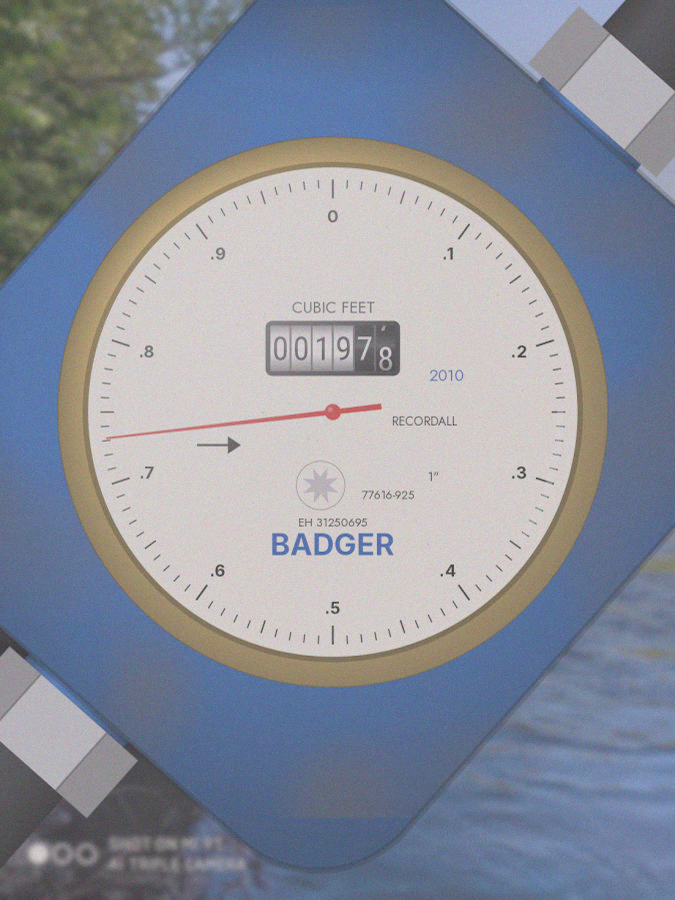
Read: {"value": 1977.73, "unit": "ft³"}
